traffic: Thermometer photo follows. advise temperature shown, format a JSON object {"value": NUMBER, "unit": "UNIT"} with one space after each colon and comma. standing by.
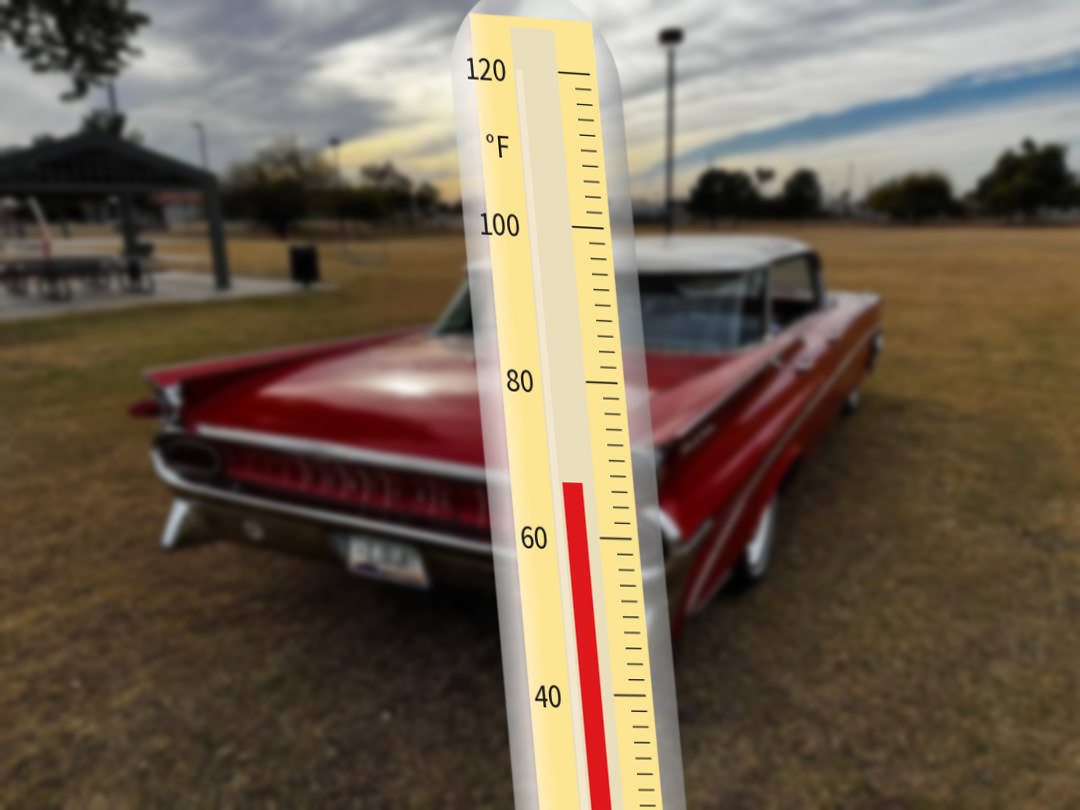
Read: {"value": 67, "unit": "°F"}
